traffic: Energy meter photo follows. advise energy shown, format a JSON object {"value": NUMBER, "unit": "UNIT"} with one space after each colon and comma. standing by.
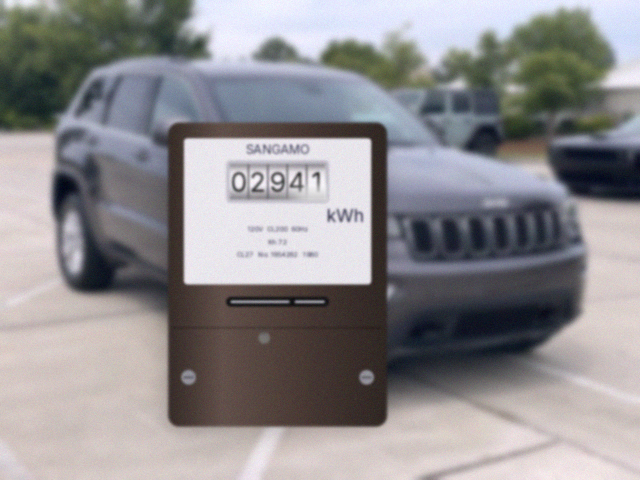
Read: {"value": 2941, "unit": "kWh"}
